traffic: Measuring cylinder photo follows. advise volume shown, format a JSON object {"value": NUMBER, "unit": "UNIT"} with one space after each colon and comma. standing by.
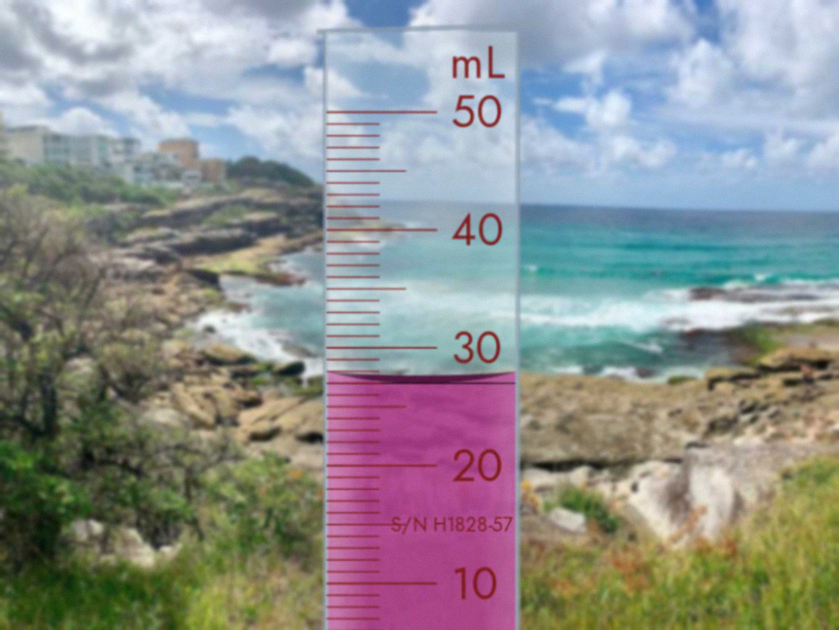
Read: {"value": 27, "unit": "mL"}
